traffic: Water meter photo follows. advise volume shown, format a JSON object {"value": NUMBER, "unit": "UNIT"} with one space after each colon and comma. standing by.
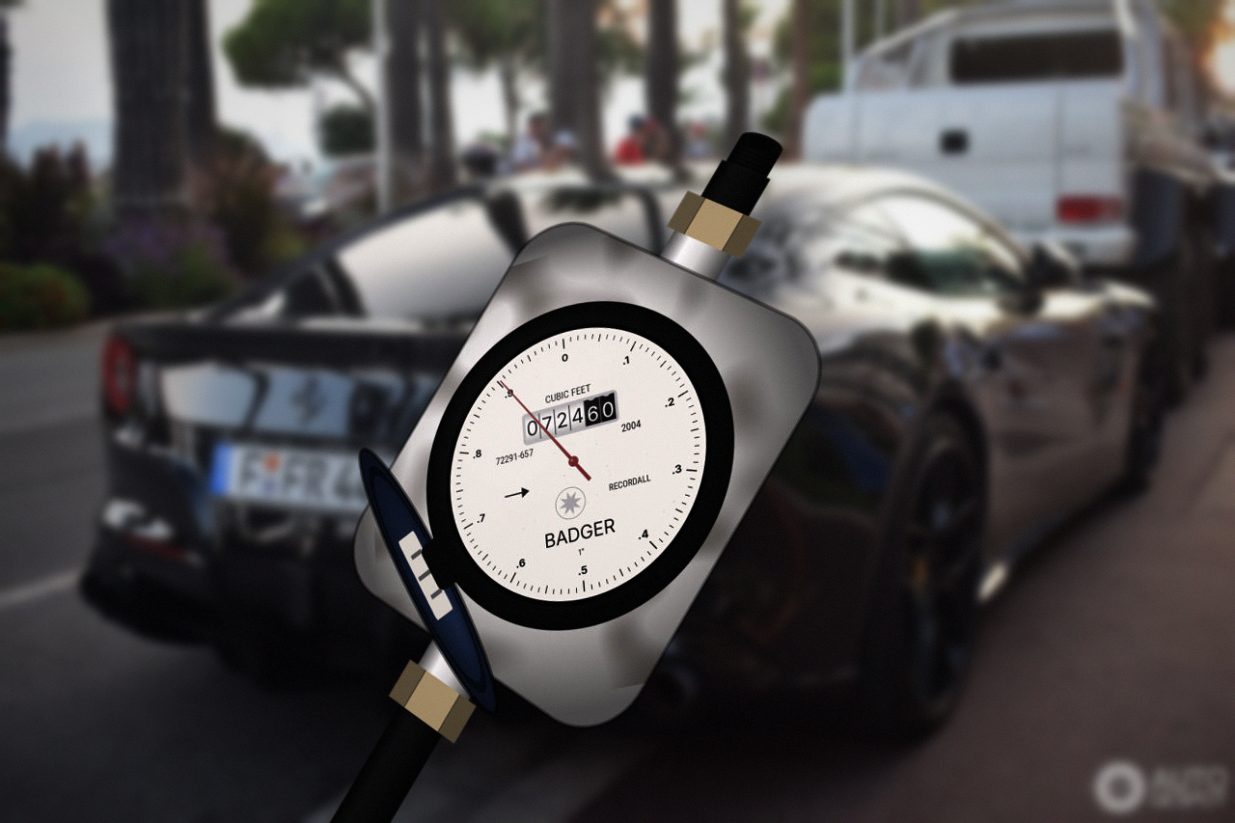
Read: {"value": 72459.90, "unit": "ft³"}
